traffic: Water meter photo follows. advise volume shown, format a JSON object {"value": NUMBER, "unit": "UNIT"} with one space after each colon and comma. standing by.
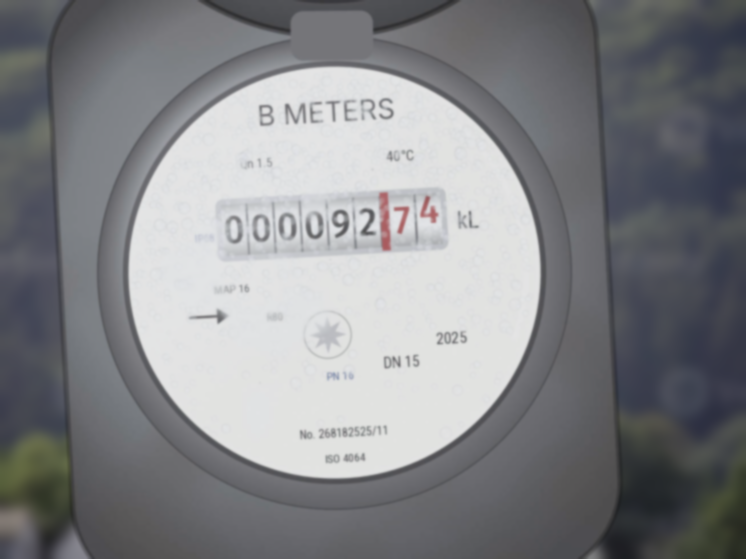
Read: {"value": 92.74, "unit": "kL"}
